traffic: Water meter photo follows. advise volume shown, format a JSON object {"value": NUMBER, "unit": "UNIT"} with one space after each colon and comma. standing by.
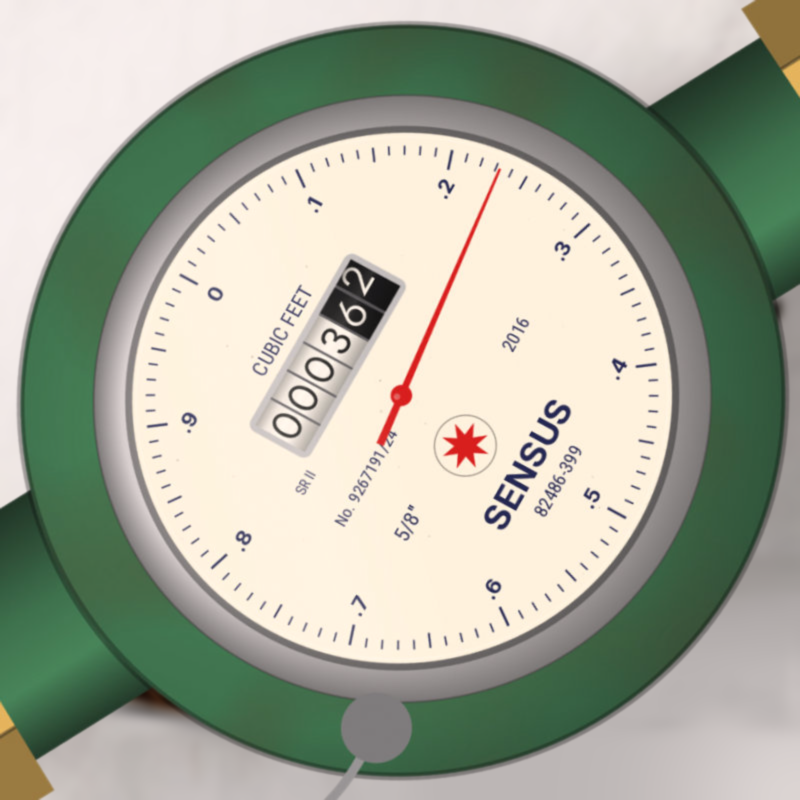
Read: {"value": 362.23, "unit": "ft³"}
